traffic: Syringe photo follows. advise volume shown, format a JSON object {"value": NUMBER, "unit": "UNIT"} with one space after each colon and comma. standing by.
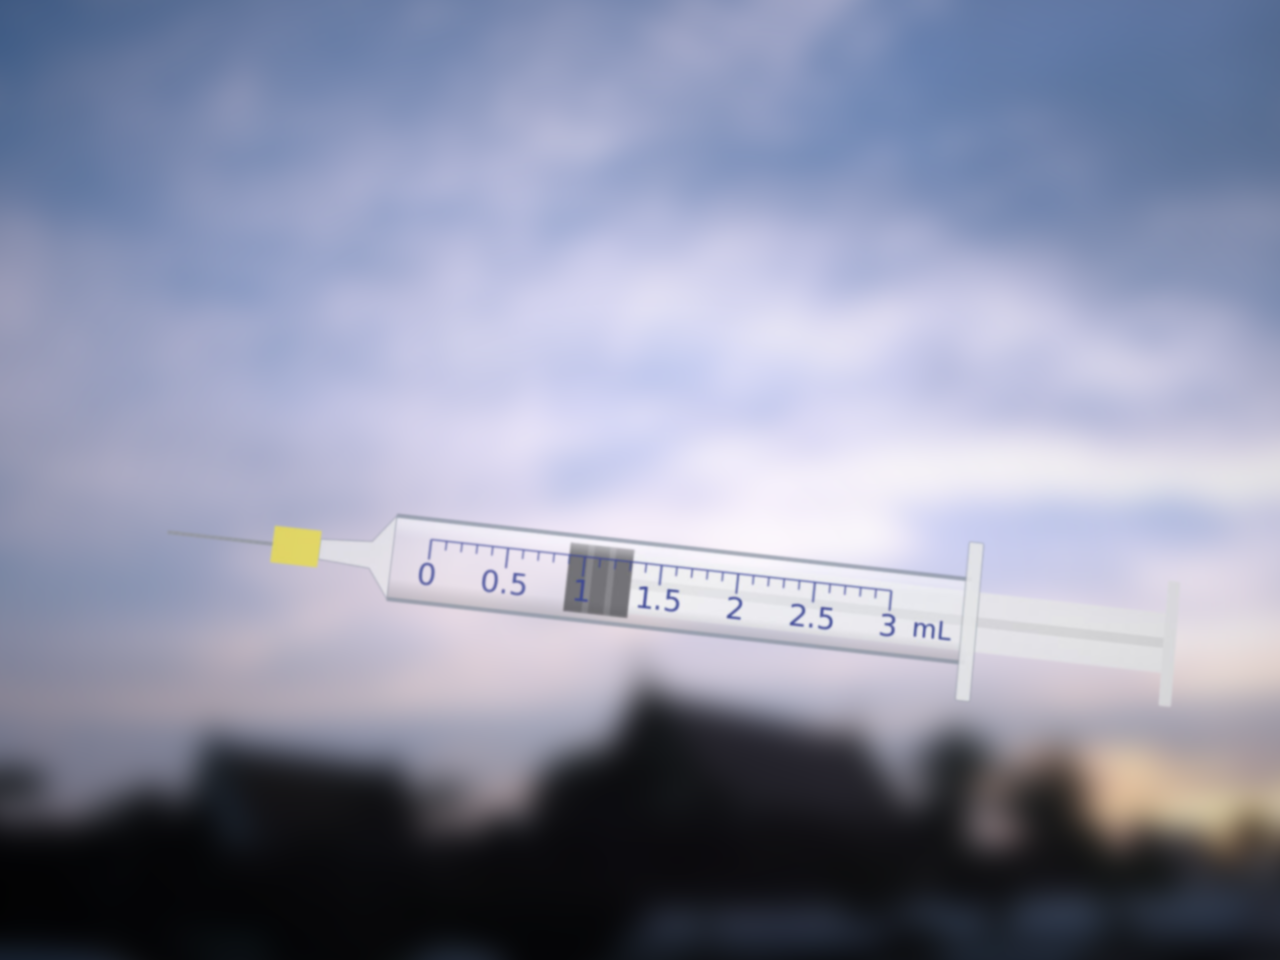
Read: {"value": 0.9, "unit": "mL"}
